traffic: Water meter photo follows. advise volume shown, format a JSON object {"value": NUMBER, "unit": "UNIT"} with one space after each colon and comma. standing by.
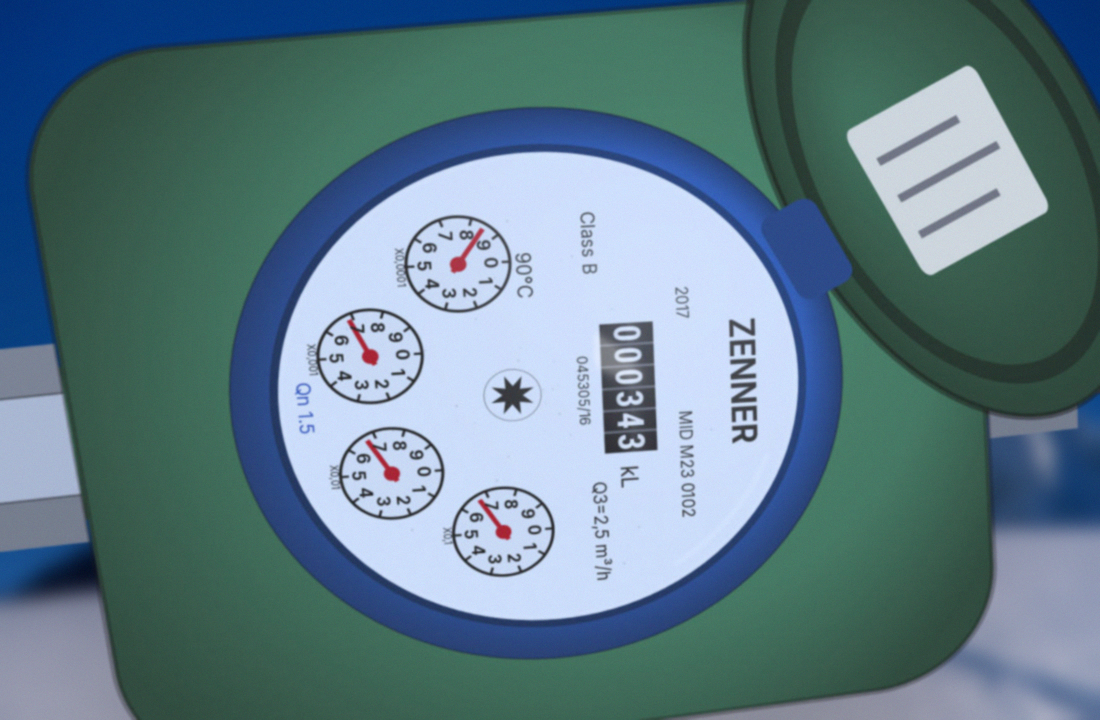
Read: {"value": 343.6668, "unit": "kL"}
